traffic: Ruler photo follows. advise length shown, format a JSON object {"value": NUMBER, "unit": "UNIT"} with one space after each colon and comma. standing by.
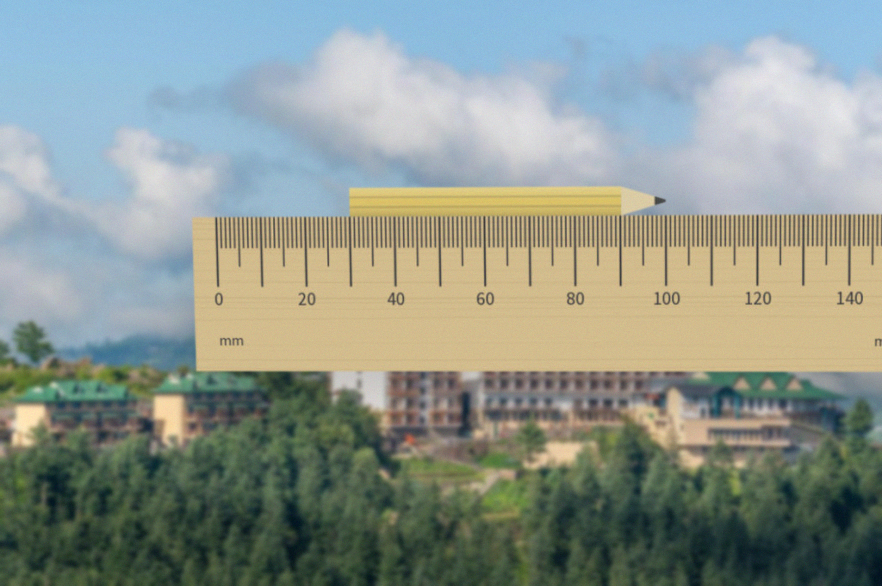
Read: {"value": 70, "unit": "mm"}
